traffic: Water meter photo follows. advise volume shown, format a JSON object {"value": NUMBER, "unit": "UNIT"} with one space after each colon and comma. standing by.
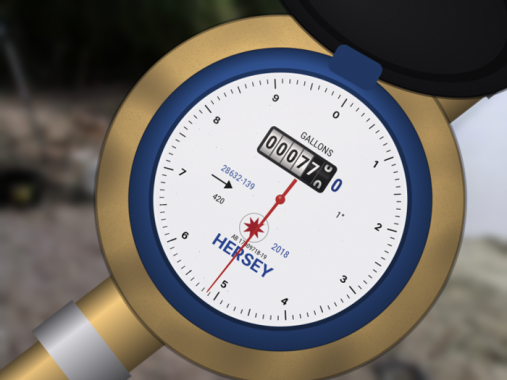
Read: {"value": 7785.1, "unit": "gal"}
